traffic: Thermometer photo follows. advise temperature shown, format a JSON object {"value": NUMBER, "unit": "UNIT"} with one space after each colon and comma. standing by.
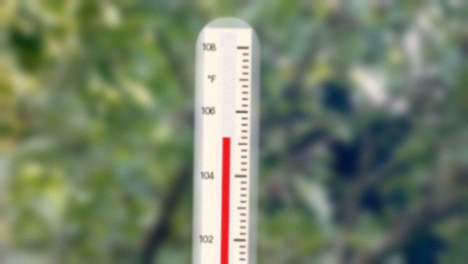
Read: {"value": 105.2, "unit": "°F"}
